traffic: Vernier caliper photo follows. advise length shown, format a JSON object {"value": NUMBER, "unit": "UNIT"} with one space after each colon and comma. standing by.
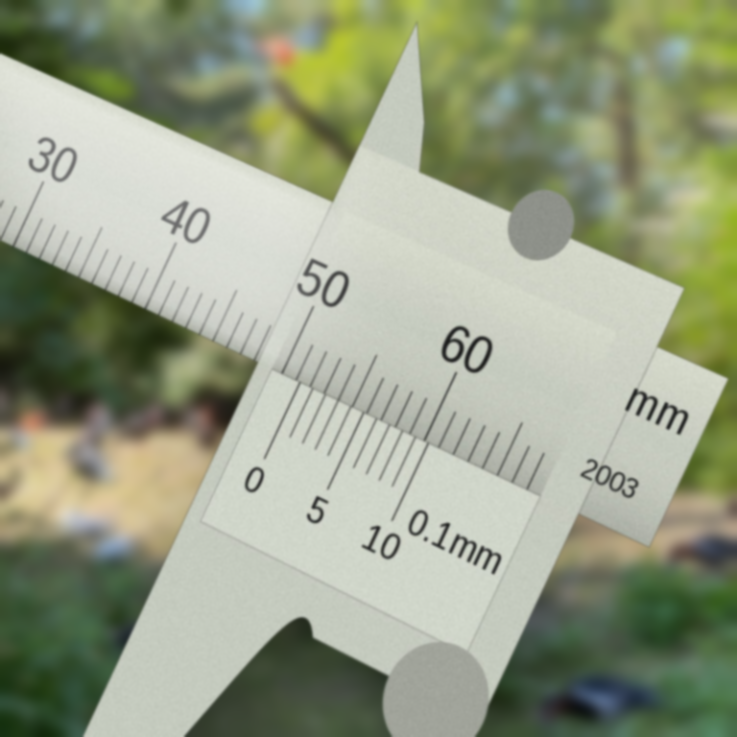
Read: {"value": 51.3, "unit": "mm"}
